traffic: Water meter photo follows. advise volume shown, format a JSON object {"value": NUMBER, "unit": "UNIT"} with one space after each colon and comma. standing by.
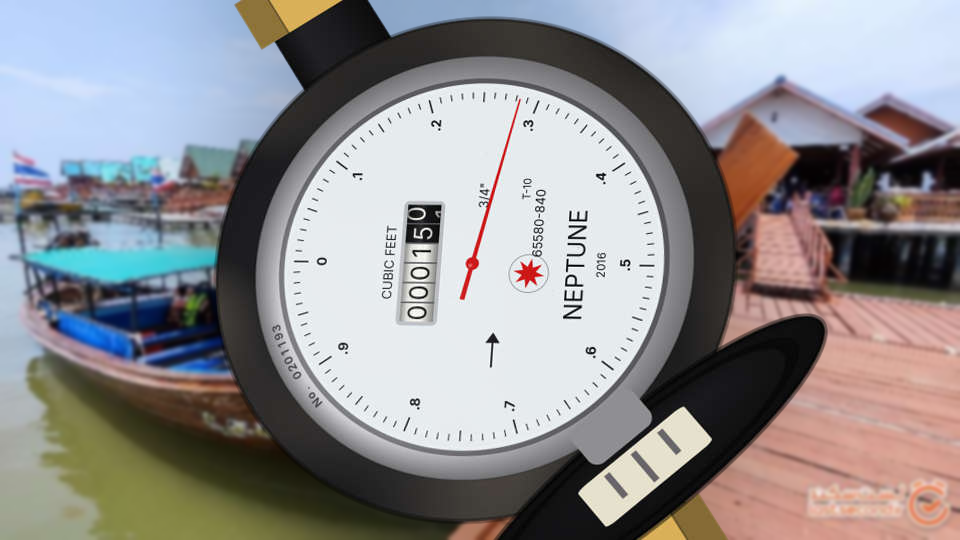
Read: {"value": 150.28, "unit": "ft³"}
